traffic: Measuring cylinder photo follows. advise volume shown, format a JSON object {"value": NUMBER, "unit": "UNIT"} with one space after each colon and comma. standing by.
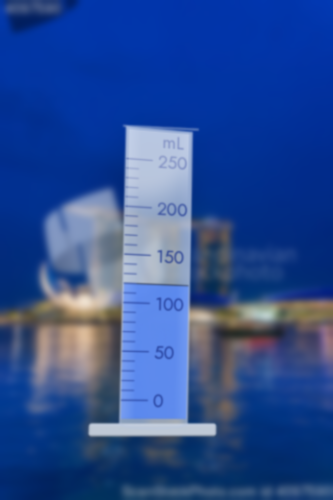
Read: {"value": 120, "unit": "mL"}
